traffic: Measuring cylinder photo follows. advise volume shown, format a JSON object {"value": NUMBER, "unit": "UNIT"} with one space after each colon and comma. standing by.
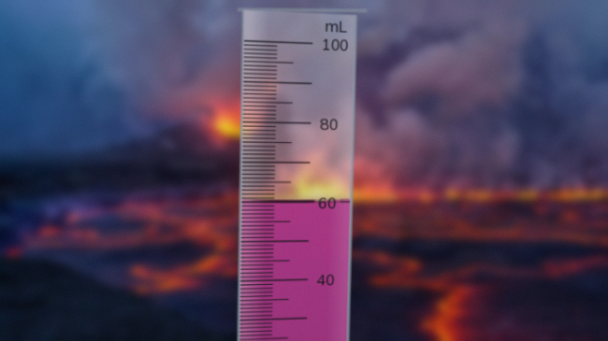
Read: {"value": 60, "unit": "mL"}
